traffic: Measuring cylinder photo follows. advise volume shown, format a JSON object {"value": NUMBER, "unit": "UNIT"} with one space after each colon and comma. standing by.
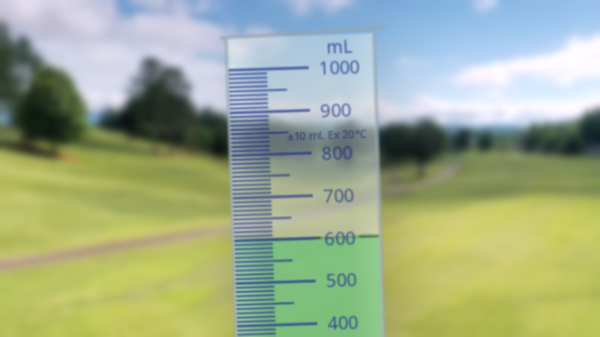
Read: {"value": 600, "unit": "mL"}
